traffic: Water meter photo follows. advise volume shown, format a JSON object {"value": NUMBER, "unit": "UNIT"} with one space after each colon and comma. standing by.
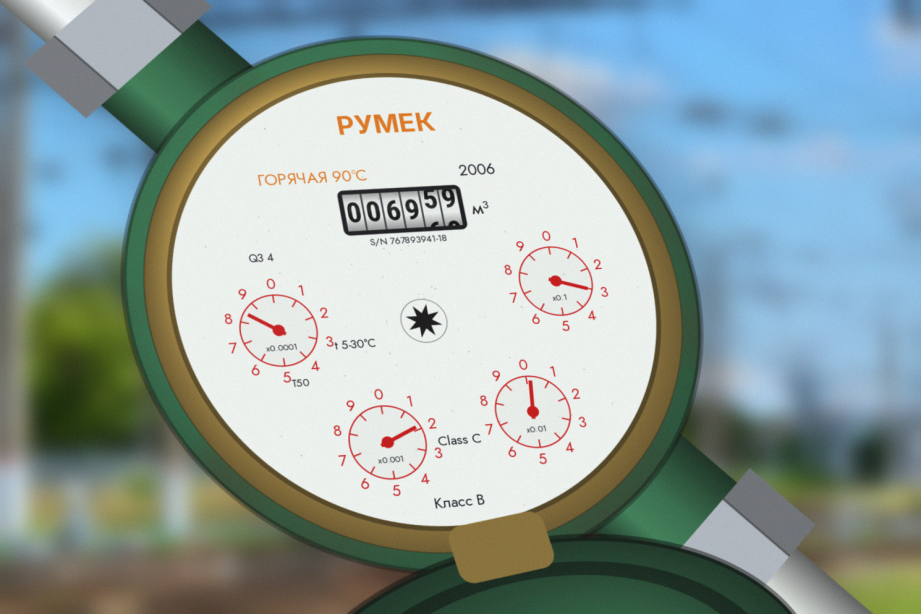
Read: {"value": 6959.3018, "unit": "m³"}
